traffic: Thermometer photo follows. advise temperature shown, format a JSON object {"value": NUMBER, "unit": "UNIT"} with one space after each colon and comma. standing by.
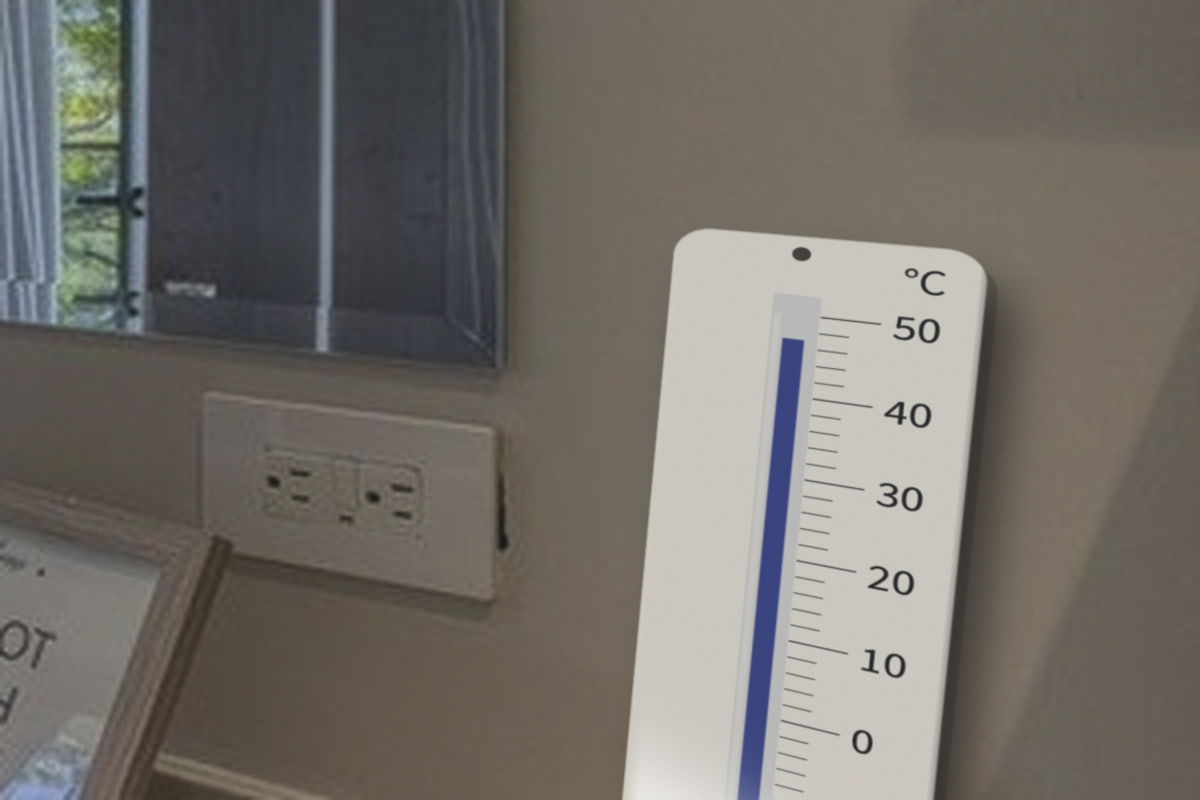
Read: {"value": 47, "unit": "°C"}
